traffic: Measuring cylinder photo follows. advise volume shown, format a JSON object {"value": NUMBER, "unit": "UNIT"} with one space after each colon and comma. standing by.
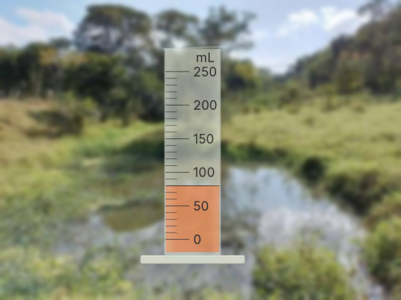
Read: {"value": 80, "unit": "mL"}
